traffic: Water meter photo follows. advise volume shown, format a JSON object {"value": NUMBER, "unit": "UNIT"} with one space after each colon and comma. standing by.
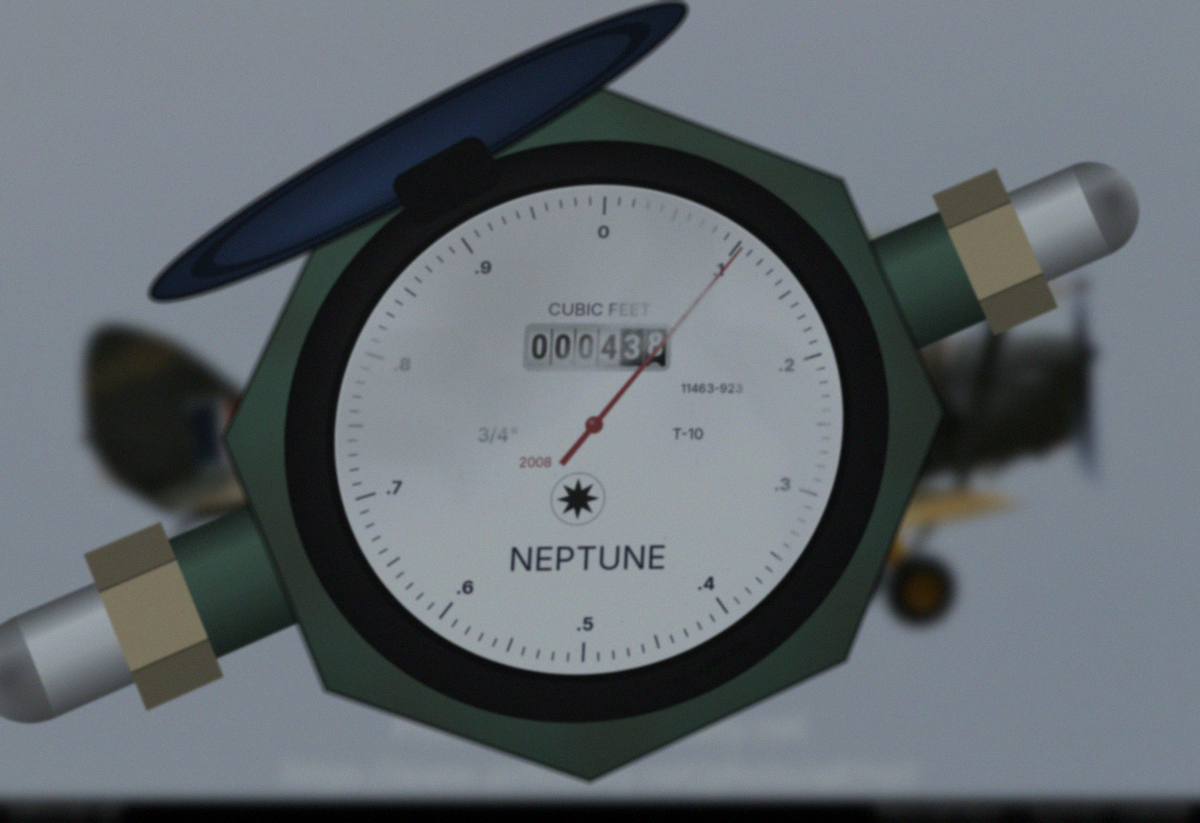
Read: {"value": 438.10, "unit": "ft³"}
